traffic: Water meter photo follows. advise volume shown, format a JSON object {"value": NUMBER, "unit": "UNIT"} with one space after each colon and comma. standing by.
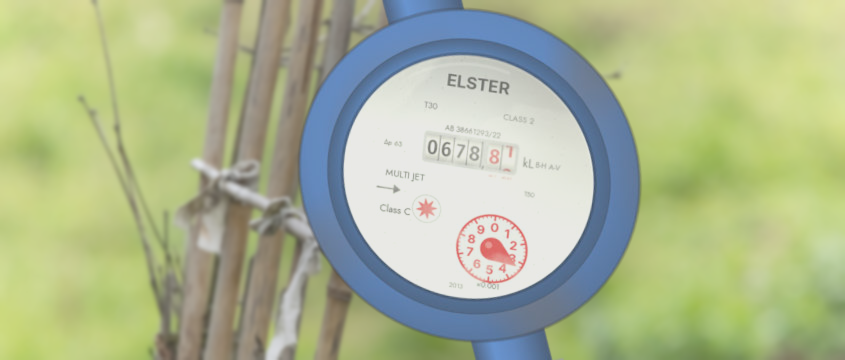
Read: {"value": 678.813, "unit": "kL"}
